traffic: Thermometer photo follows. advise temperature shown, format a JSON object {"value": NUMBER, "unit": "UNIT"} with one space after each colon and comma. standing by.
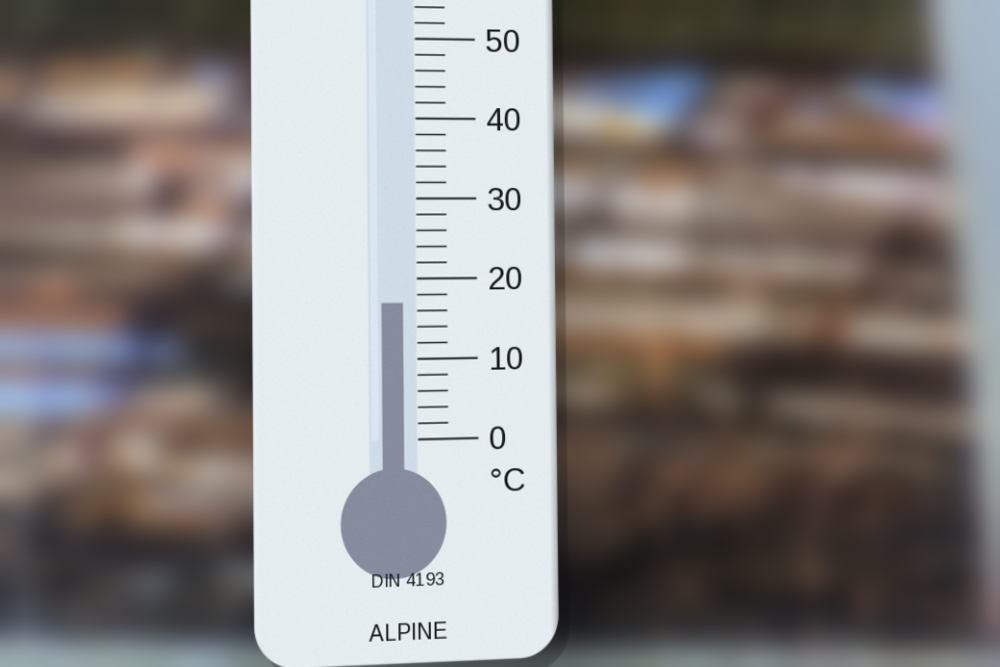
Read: {"value": 17, "unit": "°C"}
